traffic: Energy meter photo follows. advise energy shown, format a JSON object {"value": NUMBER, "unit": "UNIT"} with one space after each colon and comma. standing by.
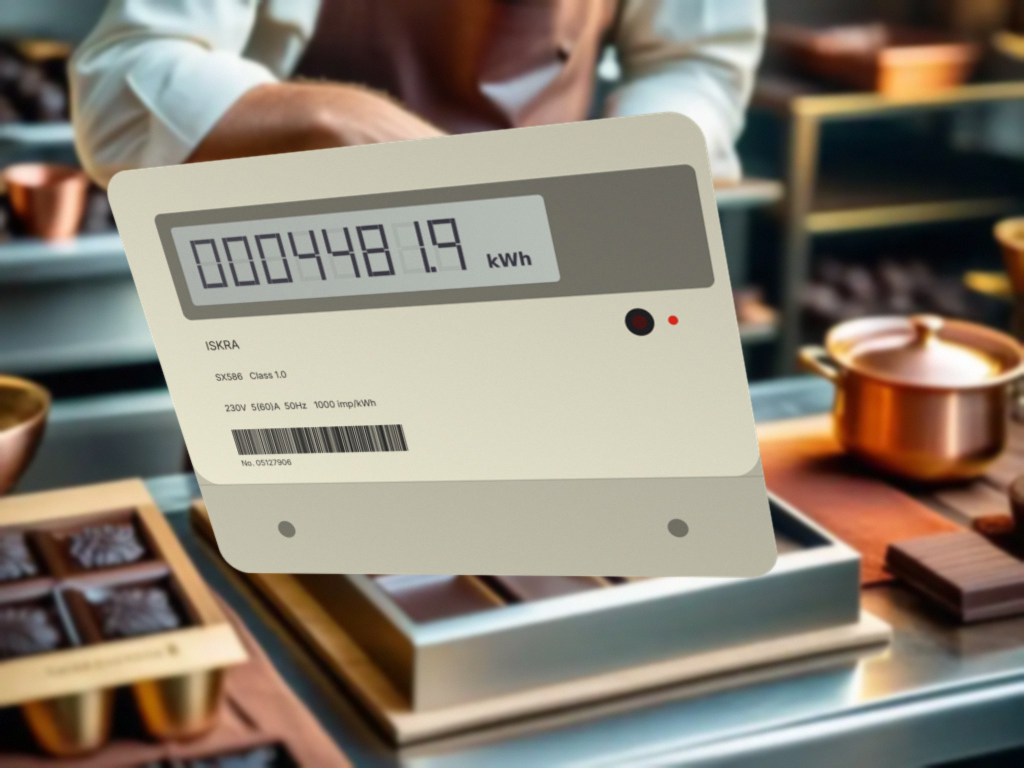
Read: {"value": 4481.9, "unit": "kWh"}
